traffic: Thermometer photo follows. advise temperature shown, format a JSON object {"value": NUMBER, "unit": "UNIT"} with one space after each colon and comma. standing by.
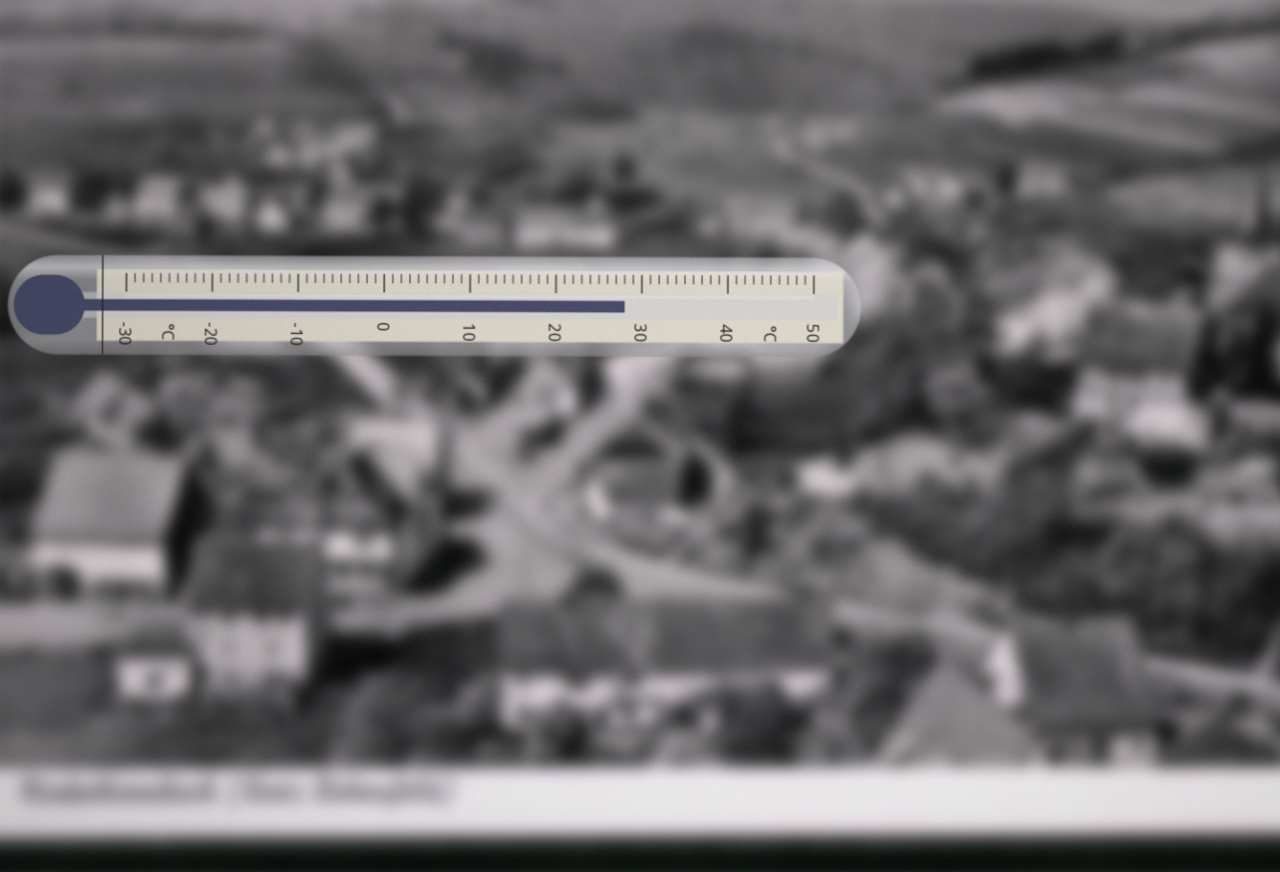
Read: {"value": 28, "unit": "°C"}
